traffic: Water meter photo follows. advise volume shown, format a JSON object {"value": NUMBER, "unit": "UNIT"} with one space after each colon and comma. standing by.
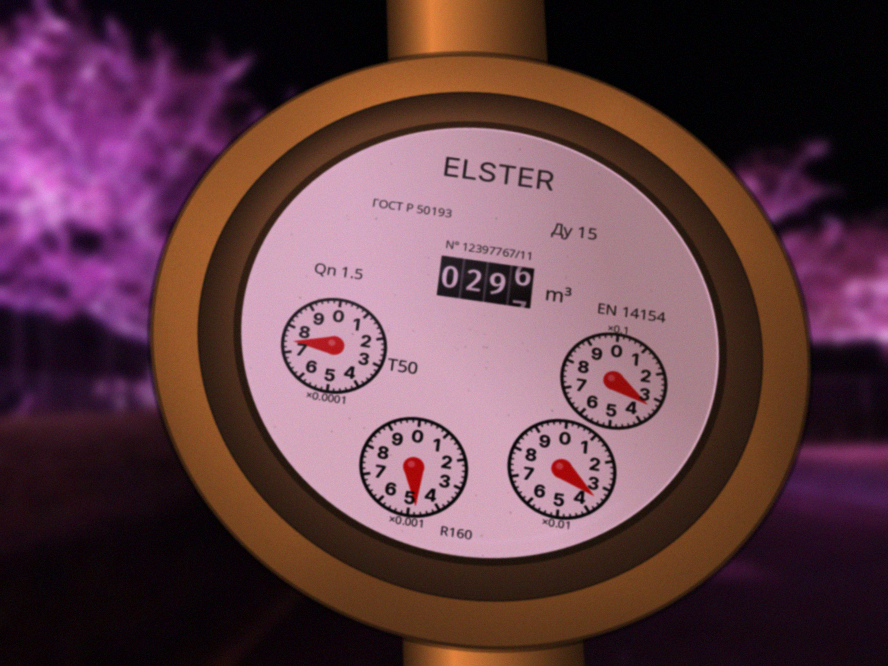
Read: {"value": 296.3347, "unit": "m³"}
